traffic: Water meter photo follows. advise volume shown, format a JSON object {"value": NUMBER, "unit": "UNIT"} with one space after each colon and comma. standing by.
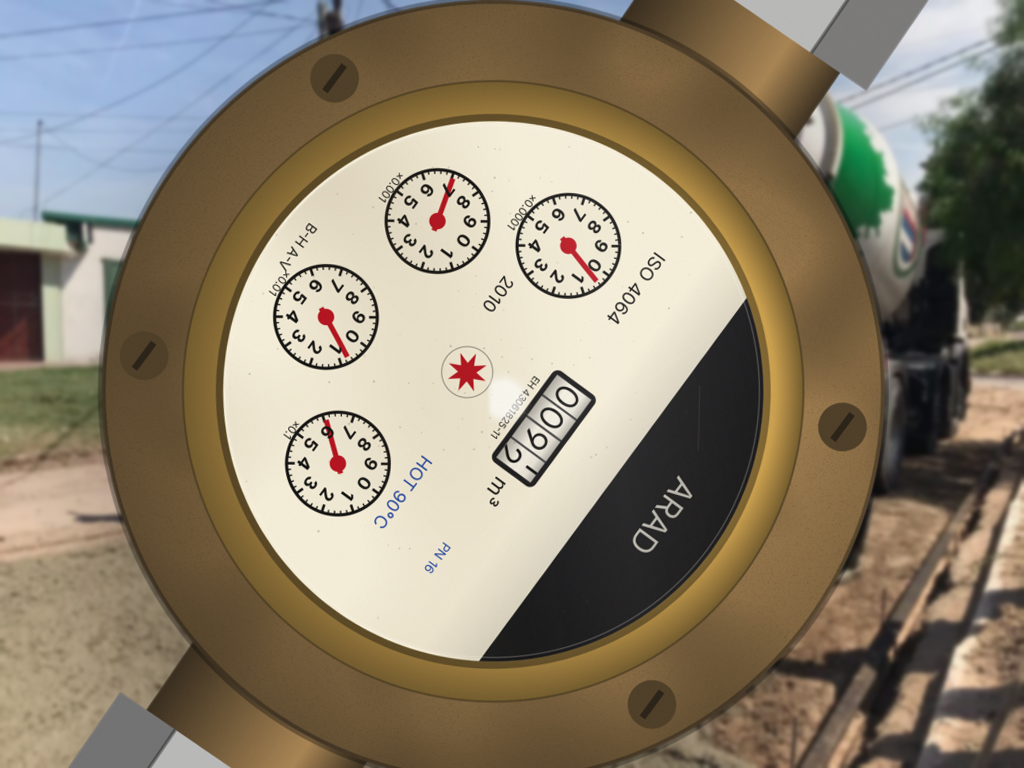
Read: {"value": 91.6070, "unit": "m³"}
